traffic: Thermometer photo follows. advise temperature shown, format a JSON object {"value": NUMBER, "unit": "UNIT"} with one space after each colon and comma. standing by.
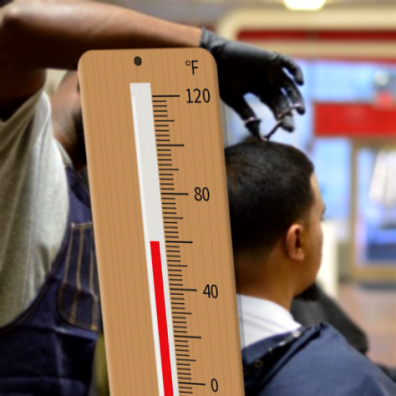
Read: {"value": 60, "unit": "°F"}
